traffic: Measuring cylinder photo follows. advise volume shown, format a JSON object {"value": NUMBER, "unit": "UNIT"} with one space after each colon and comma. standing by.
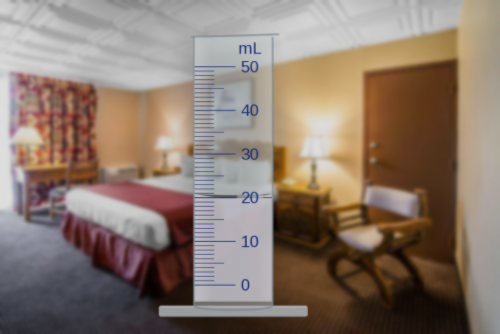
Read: {"value": 20, "unit": "mL"}
